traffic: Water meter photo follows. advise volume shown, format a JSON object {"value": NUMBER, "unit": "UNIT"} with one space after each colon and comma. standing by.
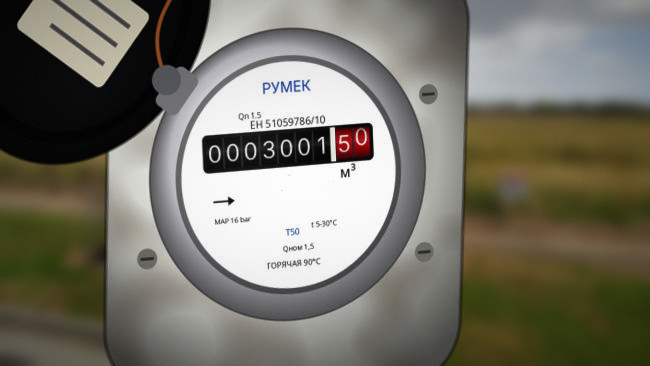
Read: {"value": 3001.50, "unit": "m³"}
